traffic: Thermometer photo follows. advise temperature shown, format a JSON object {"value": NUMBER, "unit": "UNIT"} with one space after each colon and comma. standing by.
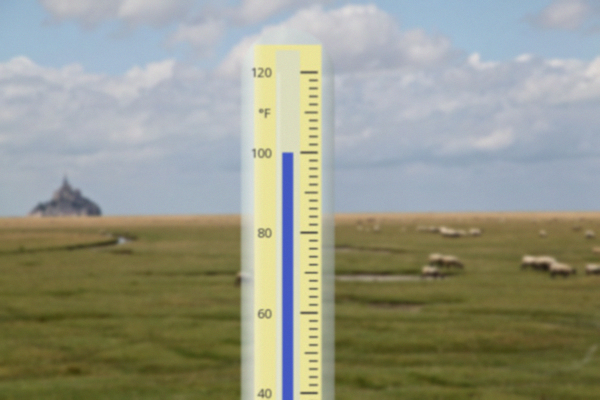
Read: {"value": 100, "unit": "°F"}
